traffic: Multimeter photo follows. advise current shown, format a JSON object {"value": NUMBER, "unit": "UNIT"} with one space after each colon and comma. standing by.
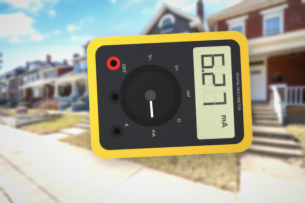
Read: {"value": 6.27, "unit": "mA"}
